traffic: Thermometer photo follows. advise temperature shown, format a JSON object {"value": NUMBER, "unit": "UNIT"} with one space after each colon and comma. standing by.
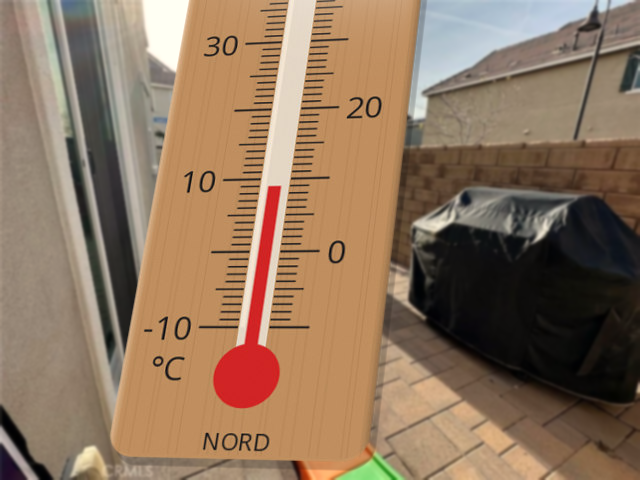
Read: {"value": 9, "unit": "°C"}
